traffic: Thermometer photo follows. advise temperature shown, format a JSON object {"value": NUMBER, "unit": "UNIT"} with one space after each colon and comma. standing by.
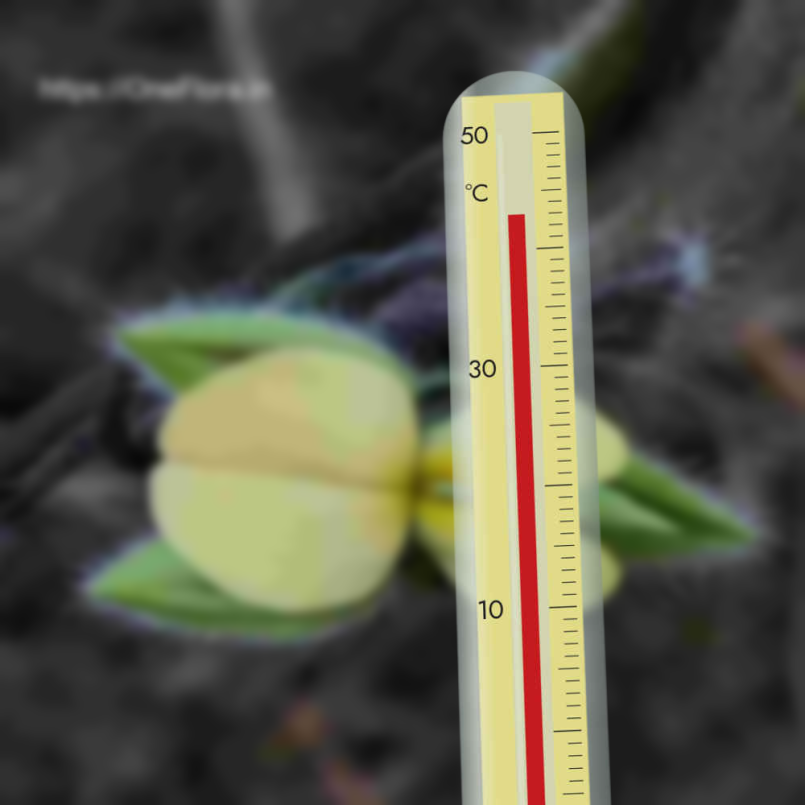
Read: {"value": 43, "unit": "°C"}
